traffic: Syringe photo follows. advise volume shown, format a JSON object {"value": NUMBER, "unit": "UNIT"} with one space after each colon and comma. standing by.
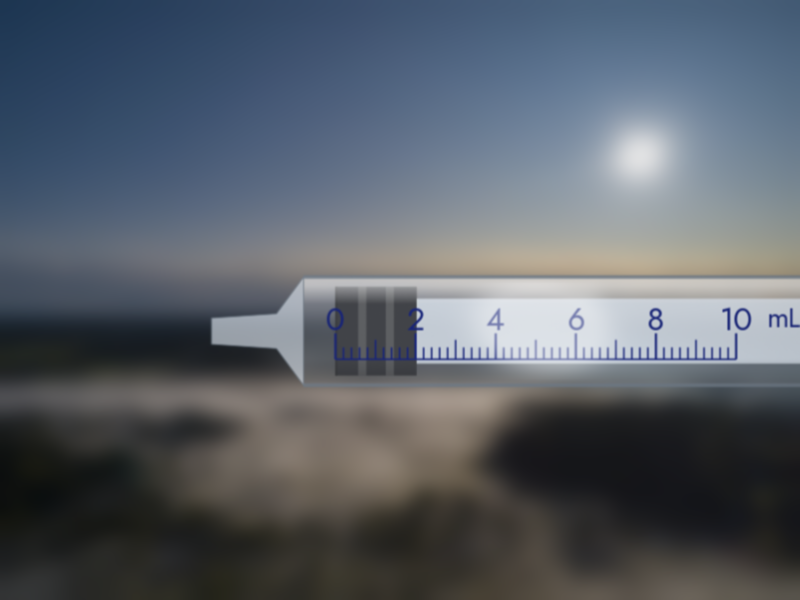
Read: {"value": 0, "unit": "mL"}
